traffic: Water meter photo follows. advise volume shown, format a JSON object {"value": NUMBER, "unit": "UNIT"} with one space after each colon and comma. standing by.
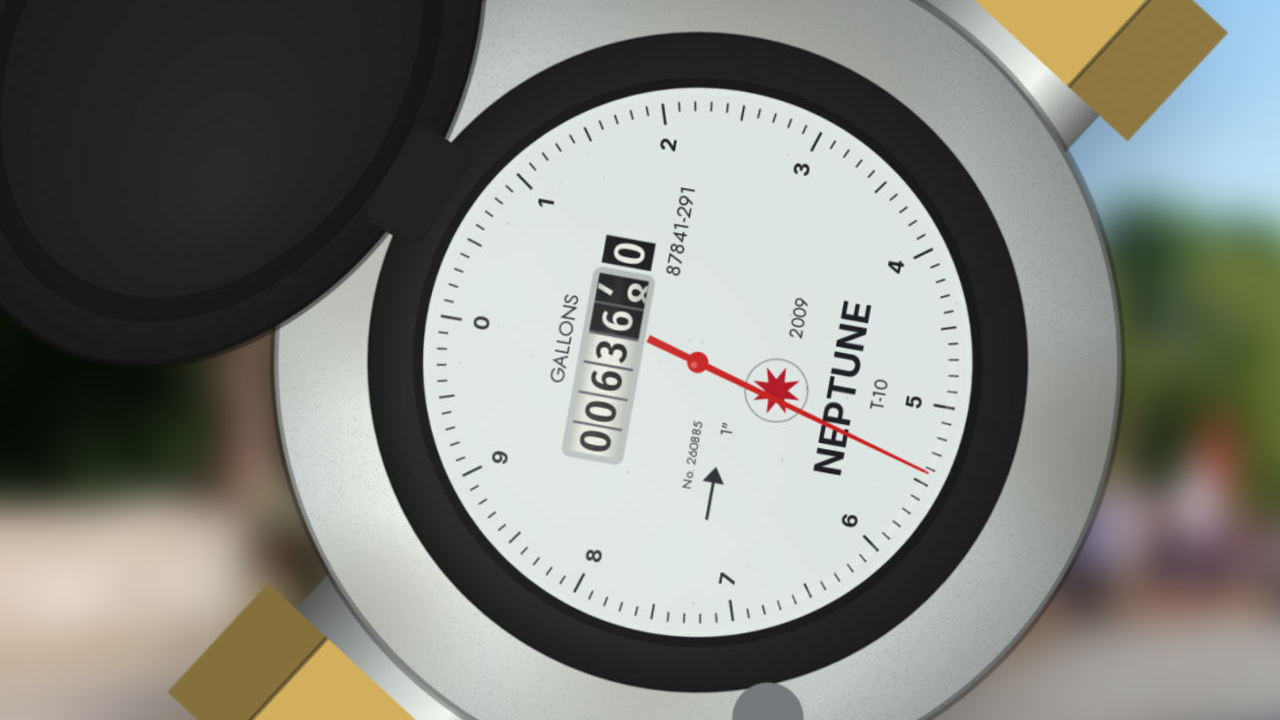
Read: {"value": 63675.4, "unit": "gal"}
